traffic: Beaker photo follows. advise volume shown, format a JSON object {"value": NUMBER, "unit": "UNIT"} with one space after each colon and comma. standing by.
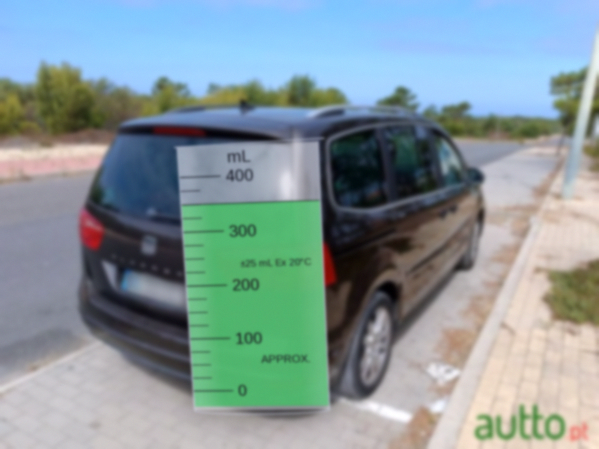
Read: {"value": 350, "unit": "mL"}
